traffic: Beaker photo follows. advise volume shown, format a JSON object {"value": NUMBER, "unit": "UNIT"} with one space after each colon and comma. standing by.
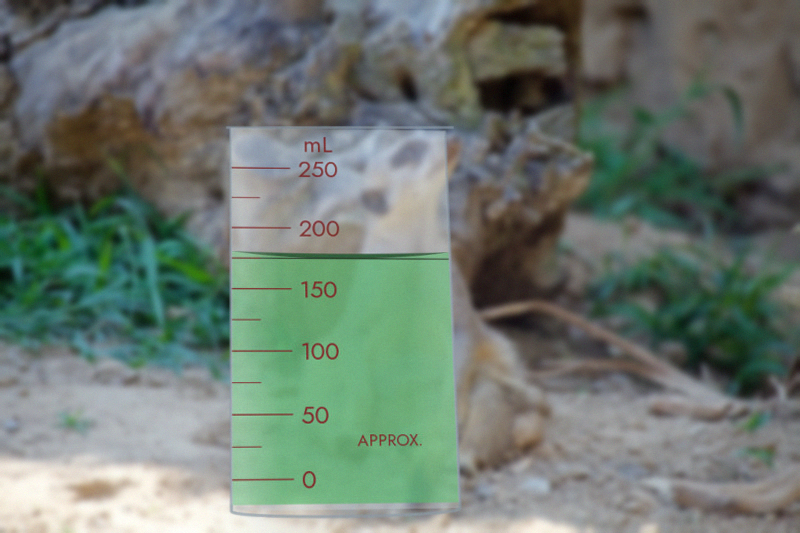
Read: {"value": 175, "unit": "mL"}
